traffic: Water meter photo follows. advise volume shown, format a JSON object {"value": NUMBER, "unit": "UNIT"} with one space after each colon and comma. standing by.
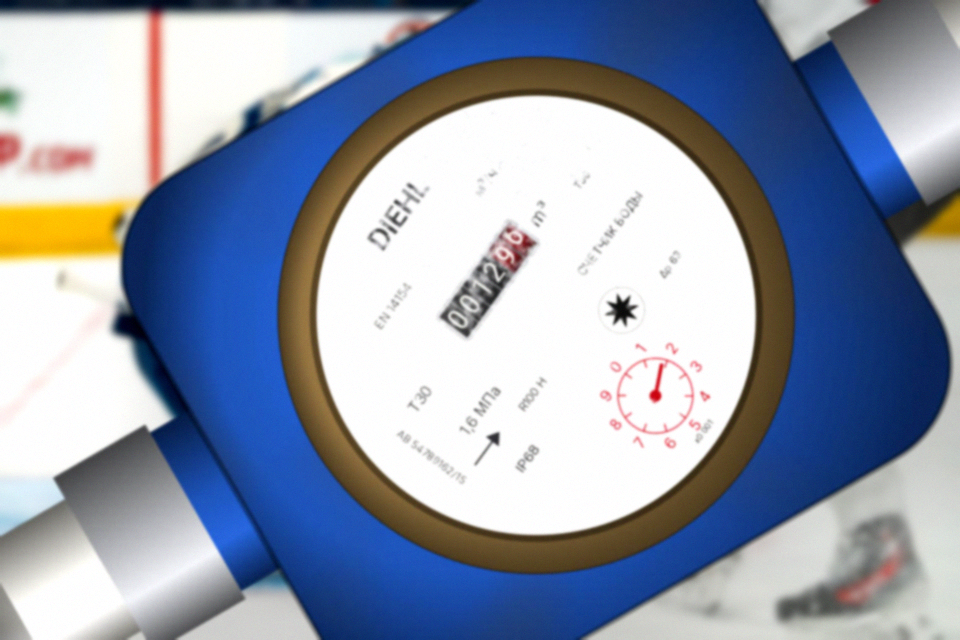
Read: {"value": 12.961, "unit": "m³"}
